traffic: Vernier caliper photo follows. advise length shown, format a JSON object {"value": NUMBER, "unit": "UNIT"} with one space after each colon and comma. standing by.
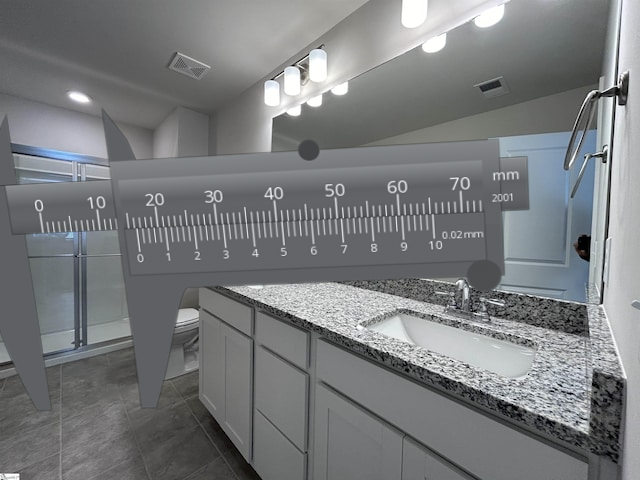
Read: {"value": 16.4, "unit": "mm"}
